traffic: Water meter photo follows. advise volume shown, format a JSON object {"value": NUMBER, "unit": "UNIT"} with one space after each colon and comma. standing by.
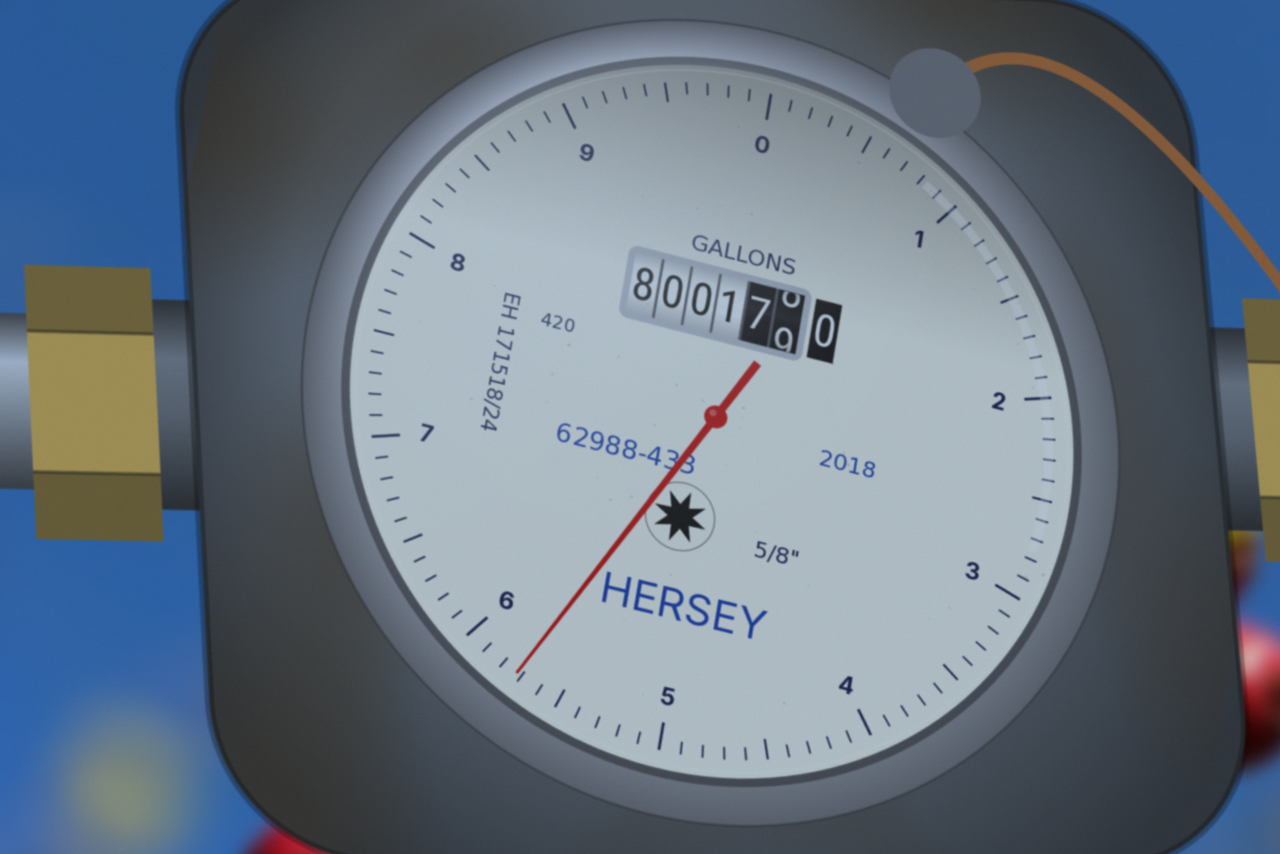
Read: {"value": 8001785.7, "unit": "gal"}
